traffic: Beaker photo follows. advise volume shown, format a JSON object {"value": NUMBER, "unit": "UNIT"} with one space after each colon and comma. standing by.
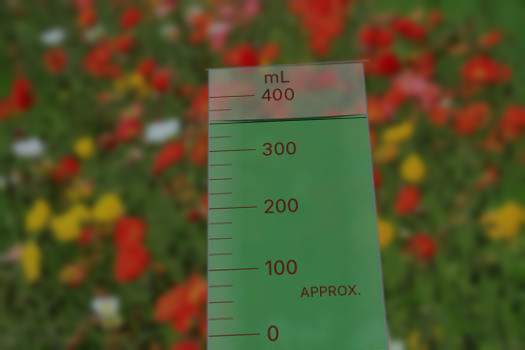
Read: {"value": 350, "unit": "mL"}
